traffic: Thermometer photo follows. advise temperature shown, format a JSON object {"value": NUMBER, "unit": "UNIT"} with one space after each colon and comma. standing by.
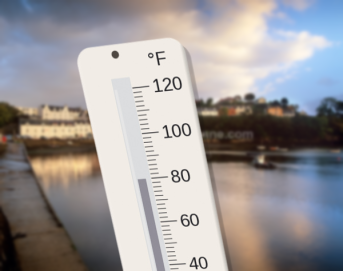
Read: {"value": 80, "unit": "°F"}
